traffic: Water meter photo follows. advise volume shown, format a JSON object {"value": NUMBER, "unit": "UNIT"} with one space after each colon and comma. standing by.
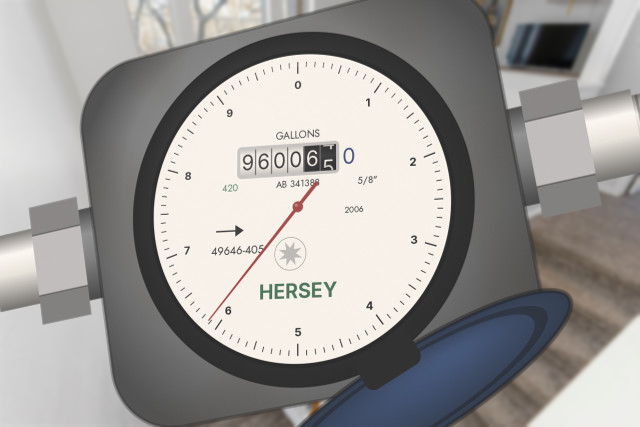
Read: {"value": 9600646.1, "unit": "gal"}
